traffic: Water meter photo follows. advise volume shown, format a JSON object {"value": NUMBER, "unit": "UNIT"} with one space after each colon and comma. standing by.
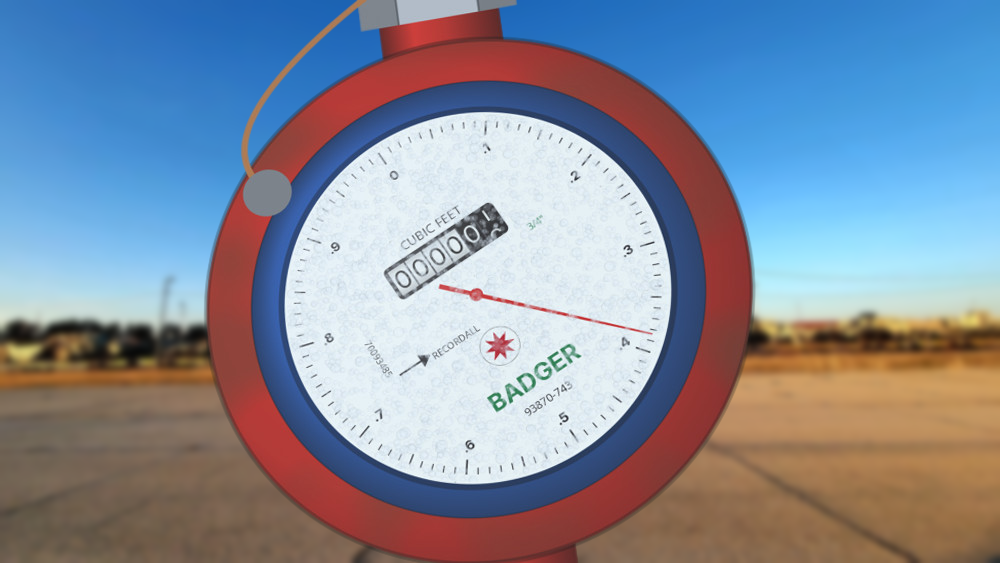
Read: {"value": 1.38, "unit": "ft³"}
